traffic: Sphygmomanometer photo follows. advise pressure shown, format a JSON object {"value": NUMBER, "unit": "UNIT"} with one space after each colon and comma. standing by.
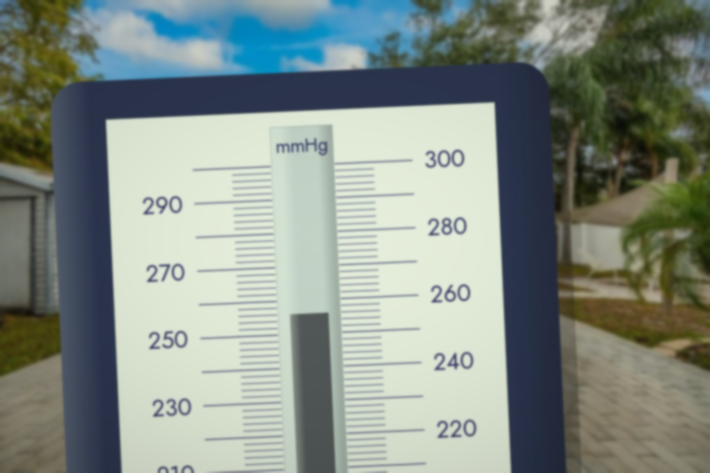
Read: {"value": 256, "unit": "mmHg"}
